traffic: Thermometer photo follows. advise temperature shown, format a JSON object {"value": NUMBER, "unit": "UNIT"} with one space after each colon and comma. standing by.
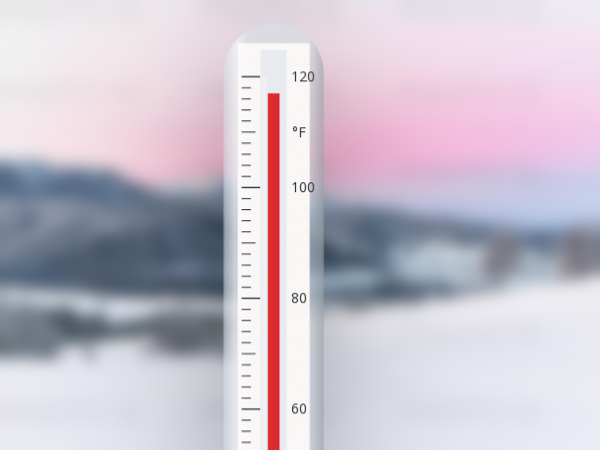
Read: {"value": 117, "unit": "°F"}
